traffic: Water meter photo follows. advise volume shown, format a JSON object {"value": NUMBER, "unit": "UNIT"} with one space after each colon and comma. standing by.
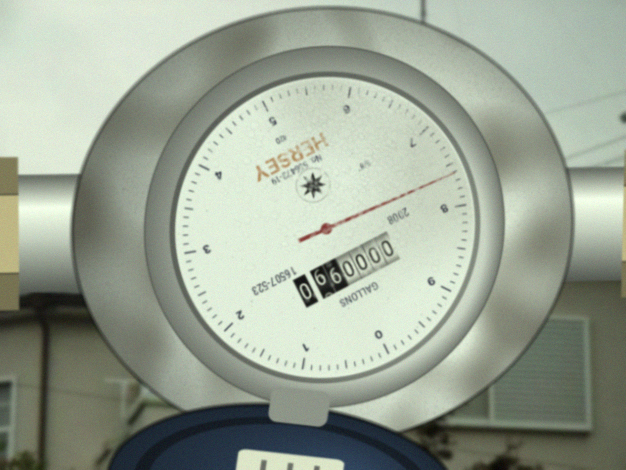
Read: {"value": 987.6, "unit": "gal"}
